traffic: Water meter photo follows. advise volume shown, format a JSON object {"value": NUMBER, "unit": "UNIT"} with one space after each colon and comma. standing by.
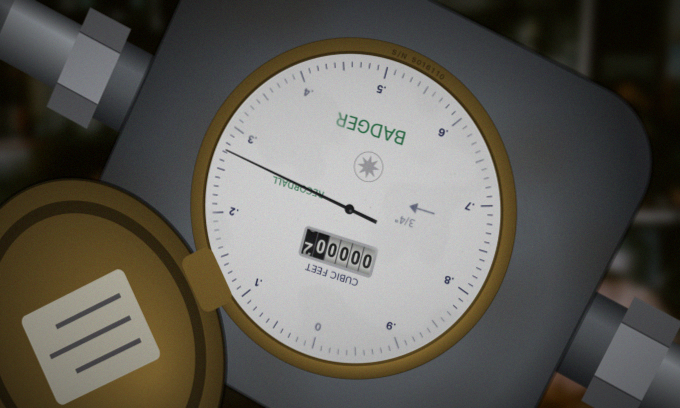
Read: {"value": 2.27, "unit": "ft³"}
